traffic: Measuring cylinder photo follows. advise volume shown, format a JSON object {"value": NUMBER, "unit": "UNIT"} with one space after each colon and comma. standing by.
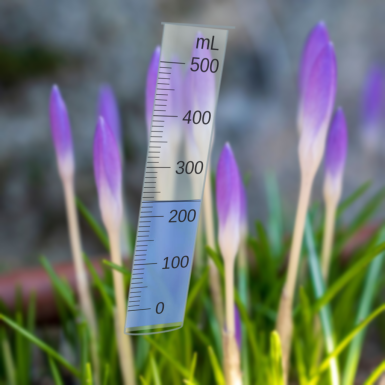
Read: {"value": 230, "unit": "mL"}
